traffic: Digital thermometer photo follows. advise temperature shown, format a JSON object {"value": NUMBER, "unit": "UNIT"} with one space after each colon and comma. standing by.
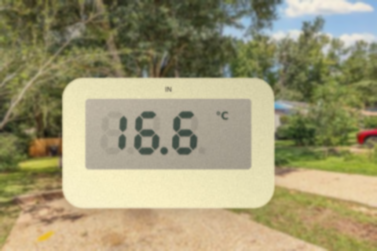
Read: {"value": 16.6, "unit": "°C"}
